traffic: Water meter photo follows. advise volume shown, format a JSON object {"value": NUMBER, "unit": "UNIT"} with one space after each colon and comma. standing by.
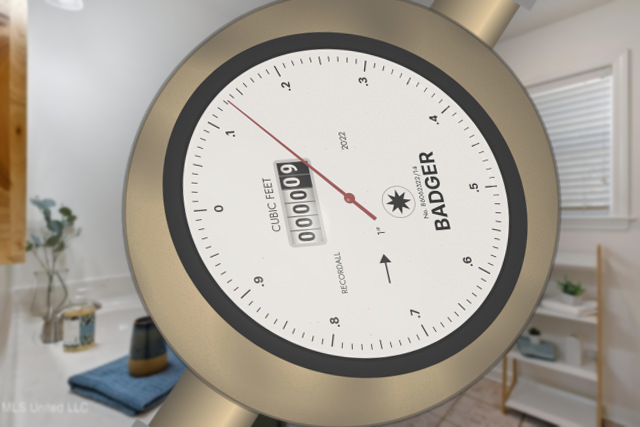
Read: {"value": 9.13, "unit": "ft³"}
